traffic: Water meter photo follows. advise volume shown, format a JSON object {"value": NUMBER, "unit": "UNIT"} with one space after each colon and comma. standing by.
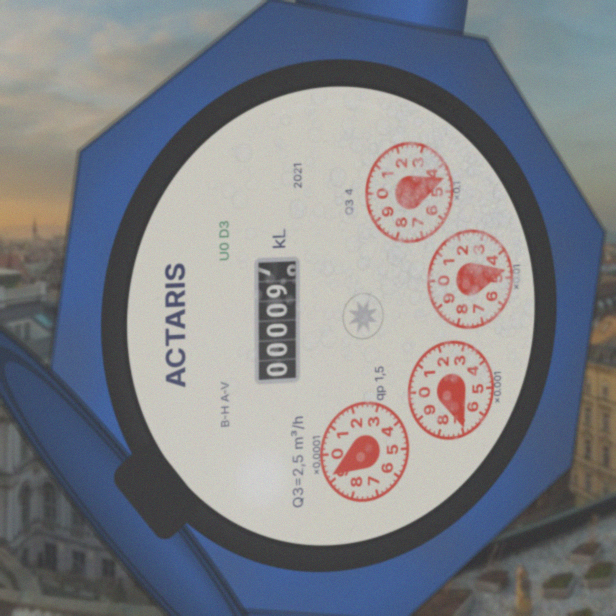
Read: {"value": 97.4469, "unit": "kL"}
